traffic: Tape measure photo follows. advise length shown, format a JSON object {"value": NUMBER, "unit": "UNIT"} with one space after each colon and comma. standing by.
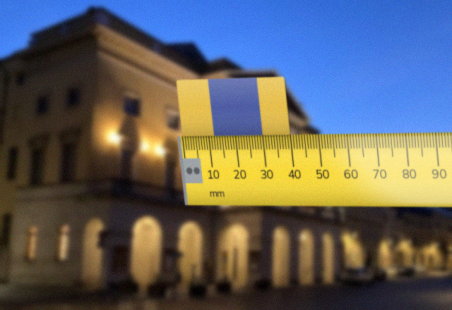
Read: {"value": 40, "unit": "mm"}
